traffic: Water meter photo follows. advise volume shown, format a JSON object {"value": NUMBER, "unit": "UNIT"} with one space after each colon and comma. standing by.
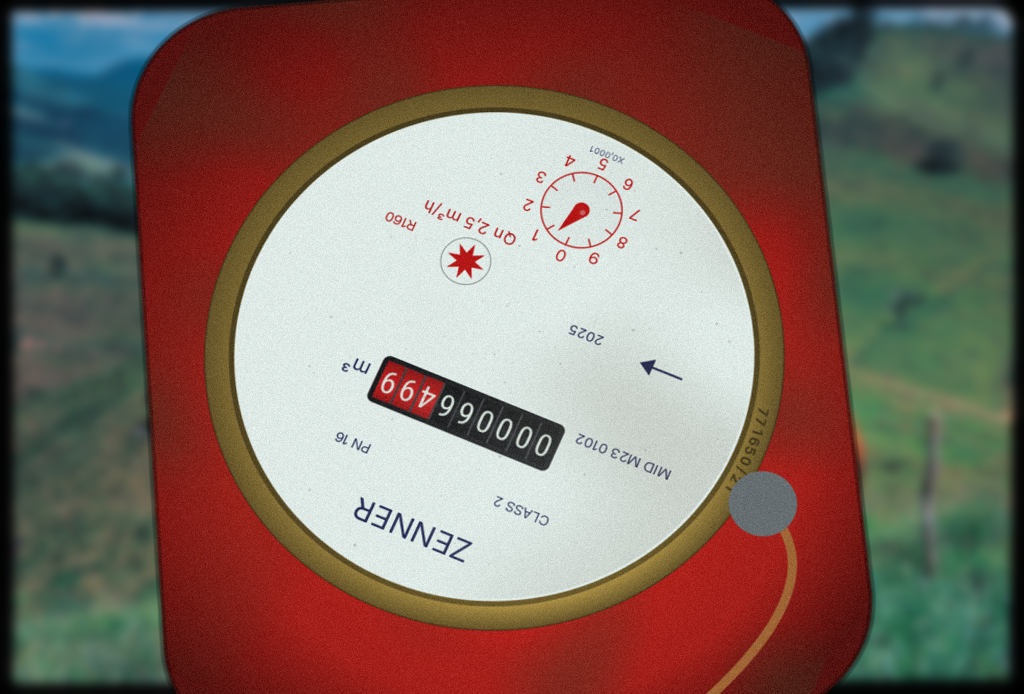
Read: {"value": 66.4990, "unit": "m³"}
